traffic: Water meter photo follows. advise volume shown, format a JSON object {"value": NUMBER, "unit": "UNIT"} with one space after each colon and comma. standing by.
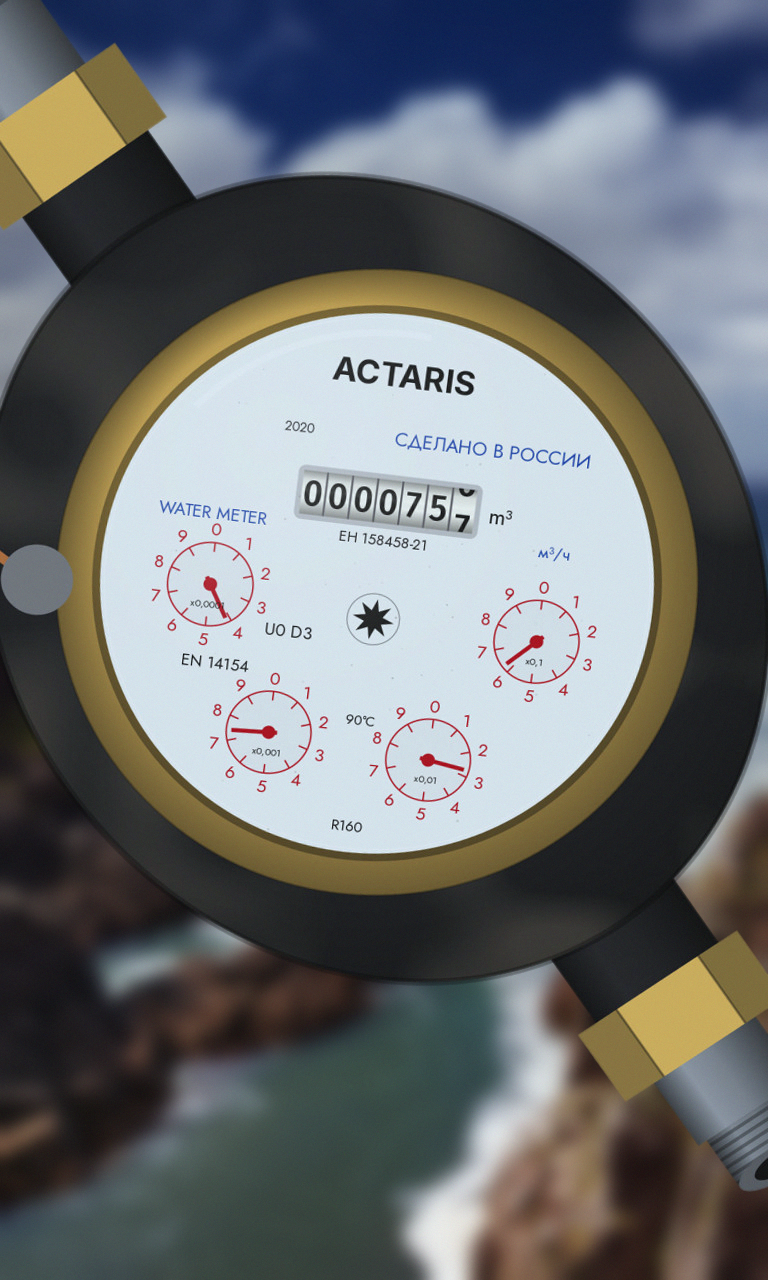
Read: {"value": 756.6274, "unit": "m³"}
